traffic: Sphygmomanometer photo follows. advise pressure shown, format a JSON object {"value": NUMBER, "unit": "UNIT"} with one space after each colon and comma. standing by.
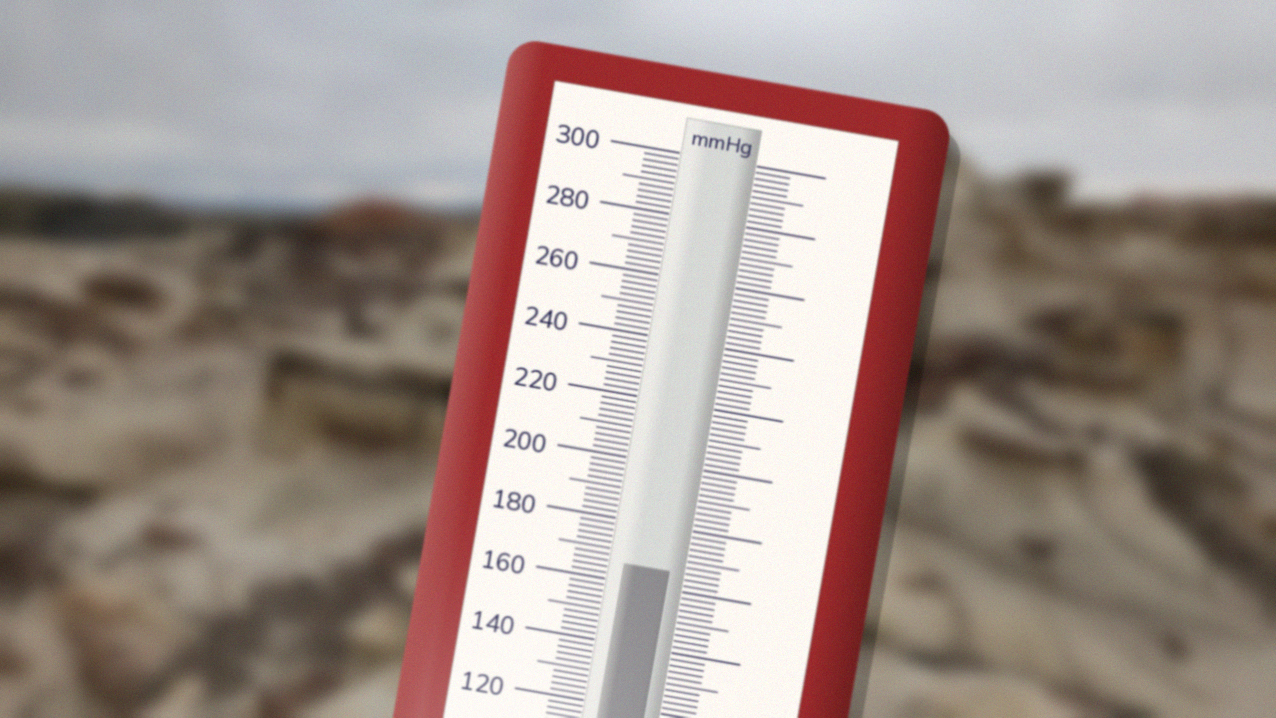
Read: {"value": 166, "unit": "mmHg"}
